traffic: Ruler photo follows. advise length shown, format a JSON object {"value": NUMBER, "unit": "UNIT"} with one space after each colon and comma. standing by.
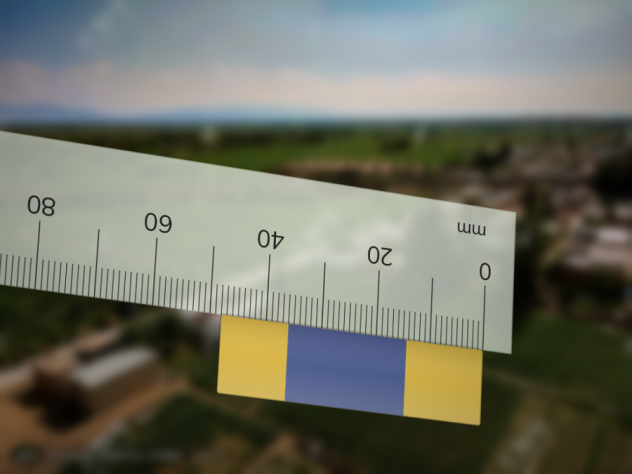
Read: {"value": 48, "unit": "mm"}
